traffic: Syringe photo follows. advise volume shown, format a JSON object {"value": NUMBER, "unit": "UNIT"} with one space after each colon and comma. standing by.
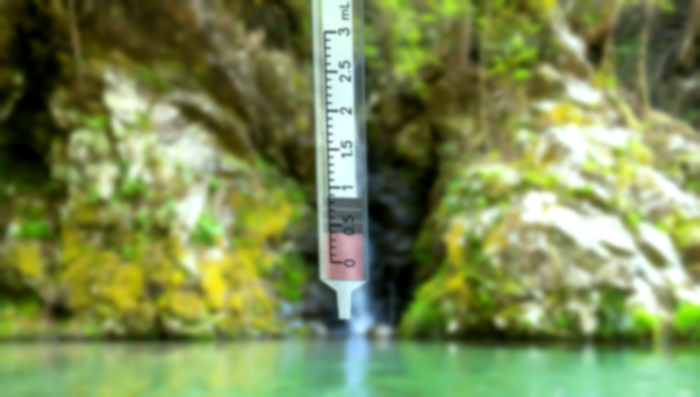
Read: {"value": 0.4, "unit": "mL"}
